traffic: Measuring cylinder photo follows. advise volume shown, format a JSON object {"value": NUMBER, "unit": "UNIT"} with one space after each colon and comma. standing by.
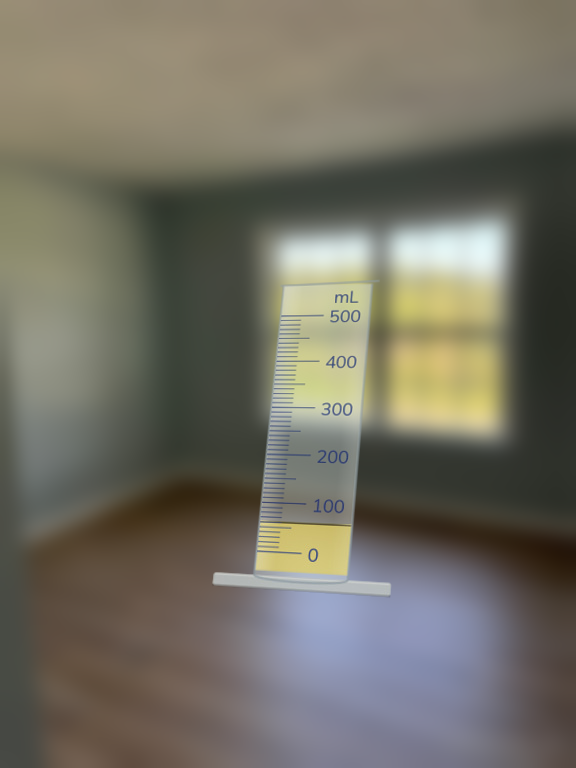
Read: {"value": 60, "unit": "mL"}
